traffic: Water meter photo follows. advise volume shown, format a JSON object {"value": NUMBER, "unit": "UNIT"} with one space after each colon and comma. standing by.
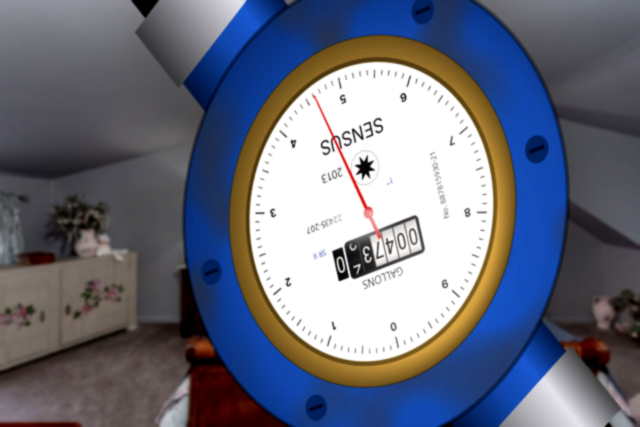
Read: {"value": 47324.6, "unit": "gal"}
